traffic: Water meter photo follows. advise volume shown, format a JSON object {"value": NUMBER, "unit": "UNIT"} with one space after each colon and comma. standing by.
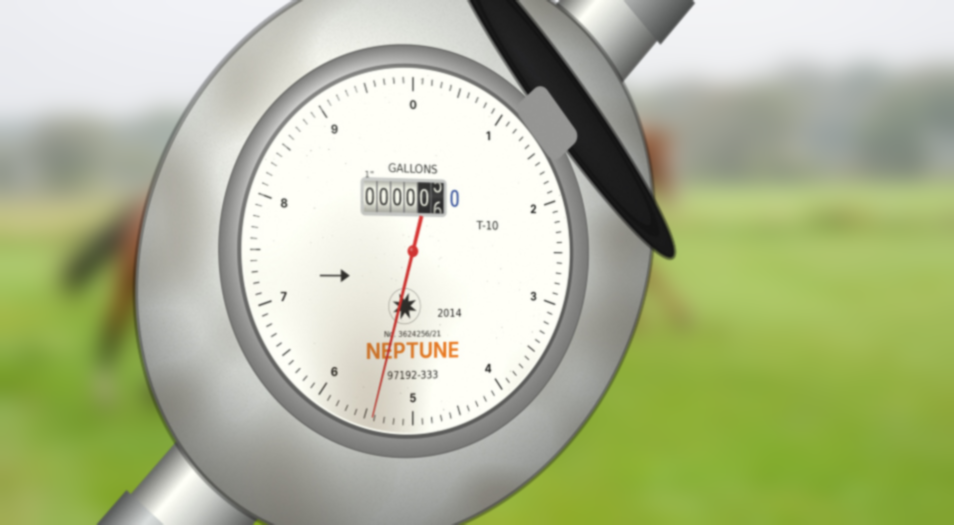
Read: {"value": 55.4, "unit": "gal"}
